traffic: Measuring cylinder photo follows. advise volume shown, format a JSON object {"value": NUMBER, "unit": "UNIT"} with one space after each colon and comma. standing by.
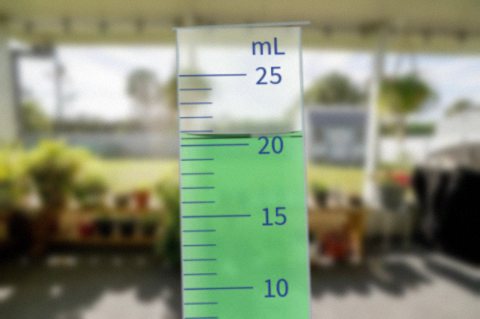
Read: {"value": 20.5, "unit": "mL"}
